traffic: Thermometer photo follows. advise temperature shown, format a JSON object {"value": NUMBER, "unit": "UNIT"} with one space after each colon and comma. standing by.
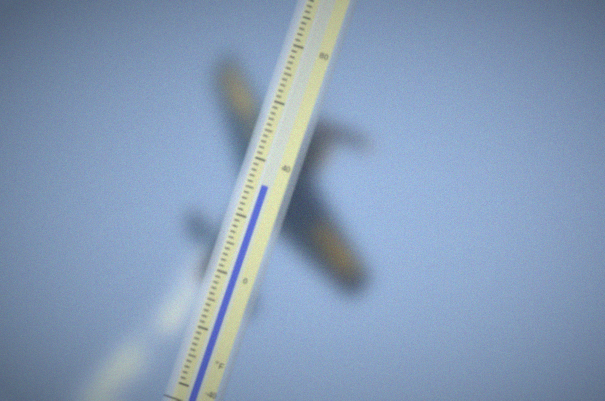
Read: {"value": 32, "unit": "°F"}
